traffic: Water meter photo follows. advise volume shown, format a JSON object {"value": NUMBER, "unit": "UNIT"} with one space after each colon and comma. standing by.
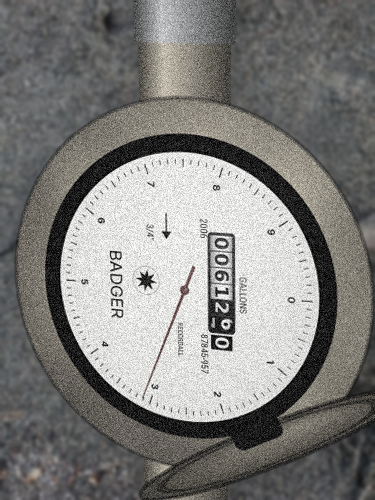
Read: {"value": 61263.1, "unit": "gal"}
